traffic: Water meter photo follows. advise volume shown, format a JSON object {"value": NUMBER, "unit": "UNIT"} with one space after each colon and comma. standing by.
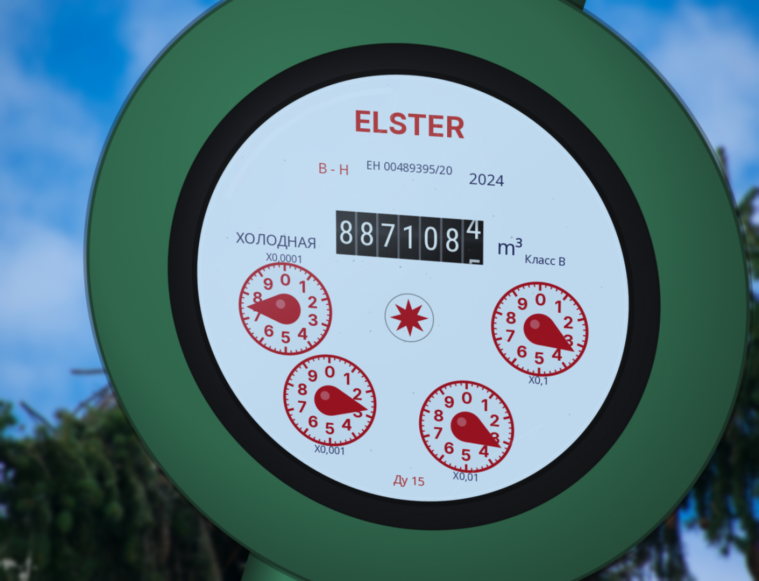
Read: {"value": 8871084.3327, "unit": "m³"}
